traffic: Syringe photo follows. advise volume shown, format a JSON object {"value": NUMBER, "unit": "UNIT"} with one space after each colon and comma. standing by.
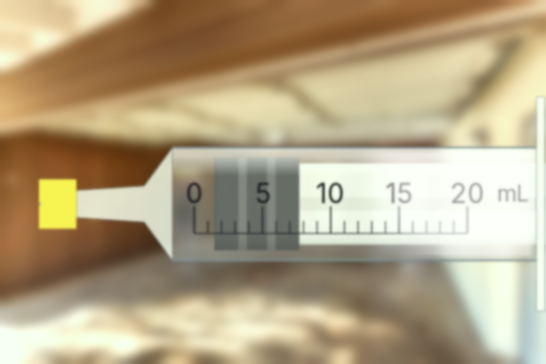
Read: {"value": 1.5, "unit": "mL"}
